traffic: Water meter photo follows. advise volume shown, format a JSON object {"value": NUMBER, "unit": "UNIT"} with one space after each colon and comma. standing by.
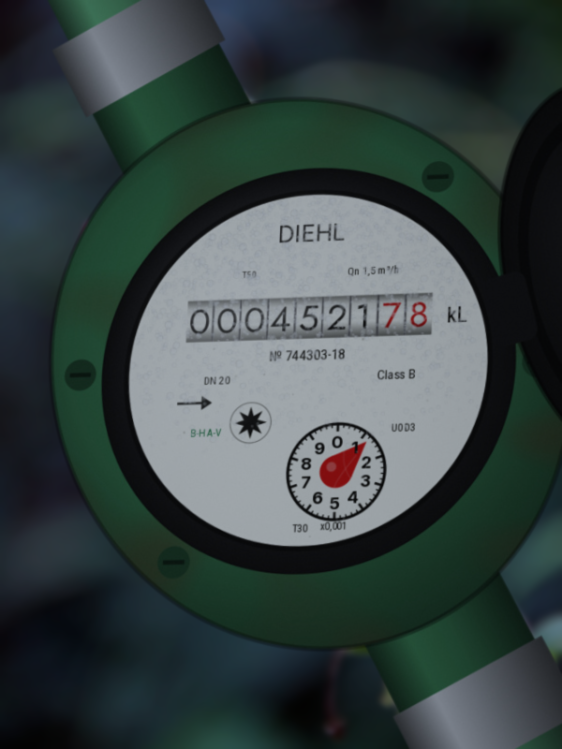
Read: {"value": 4521.781, "unit": "kL"}
